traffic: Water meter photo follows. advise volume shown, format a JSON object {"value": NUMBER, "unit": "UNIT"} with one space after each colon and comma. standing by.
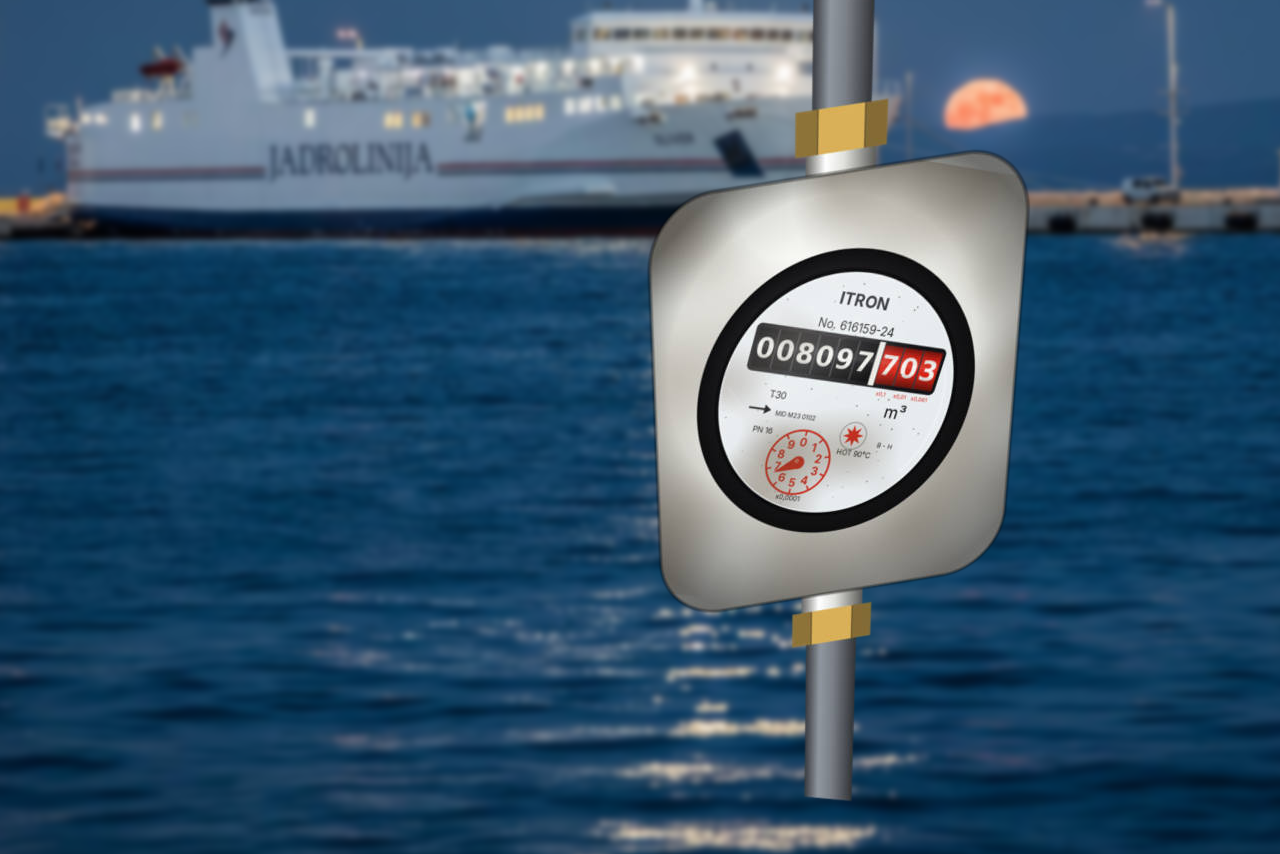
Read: {"value": 8097.7036, "unit": "m³"}
